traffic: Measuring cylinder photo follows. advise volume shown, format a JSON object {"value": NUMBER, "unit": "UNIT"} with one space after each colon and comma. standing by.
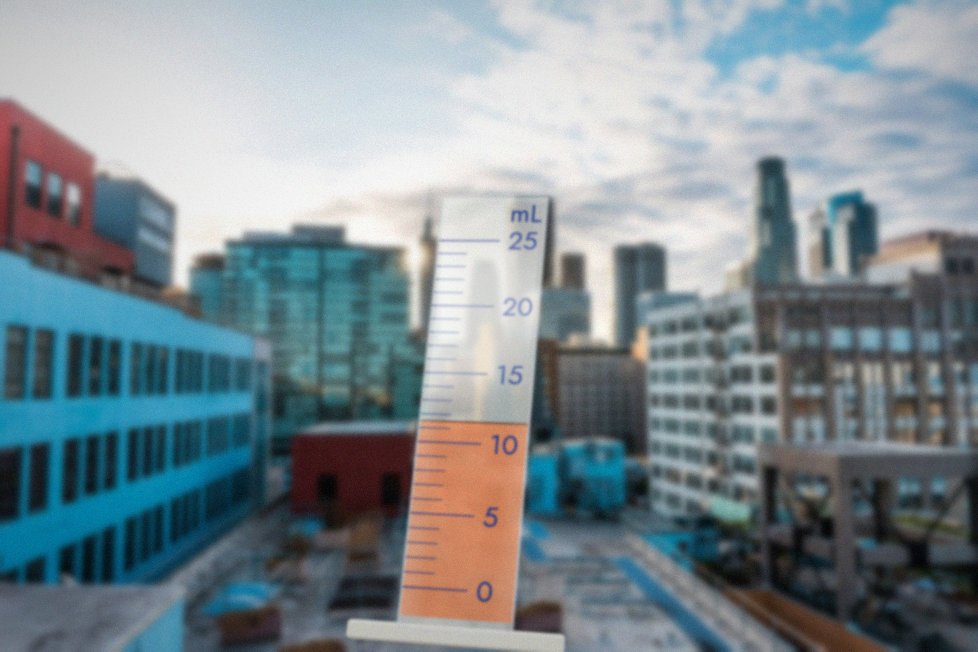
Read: {"value": 11.5, "unit": "mL"}
